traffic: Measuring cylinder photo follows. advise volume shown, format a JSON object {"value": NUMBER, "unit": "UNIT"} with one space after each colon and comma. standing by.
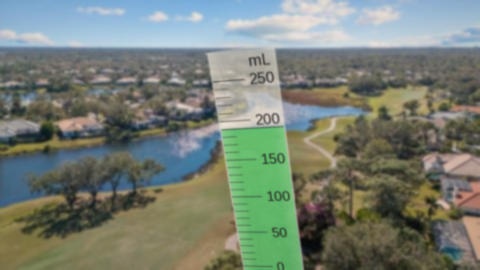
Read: {"value": 190, "unit": "mL"}
